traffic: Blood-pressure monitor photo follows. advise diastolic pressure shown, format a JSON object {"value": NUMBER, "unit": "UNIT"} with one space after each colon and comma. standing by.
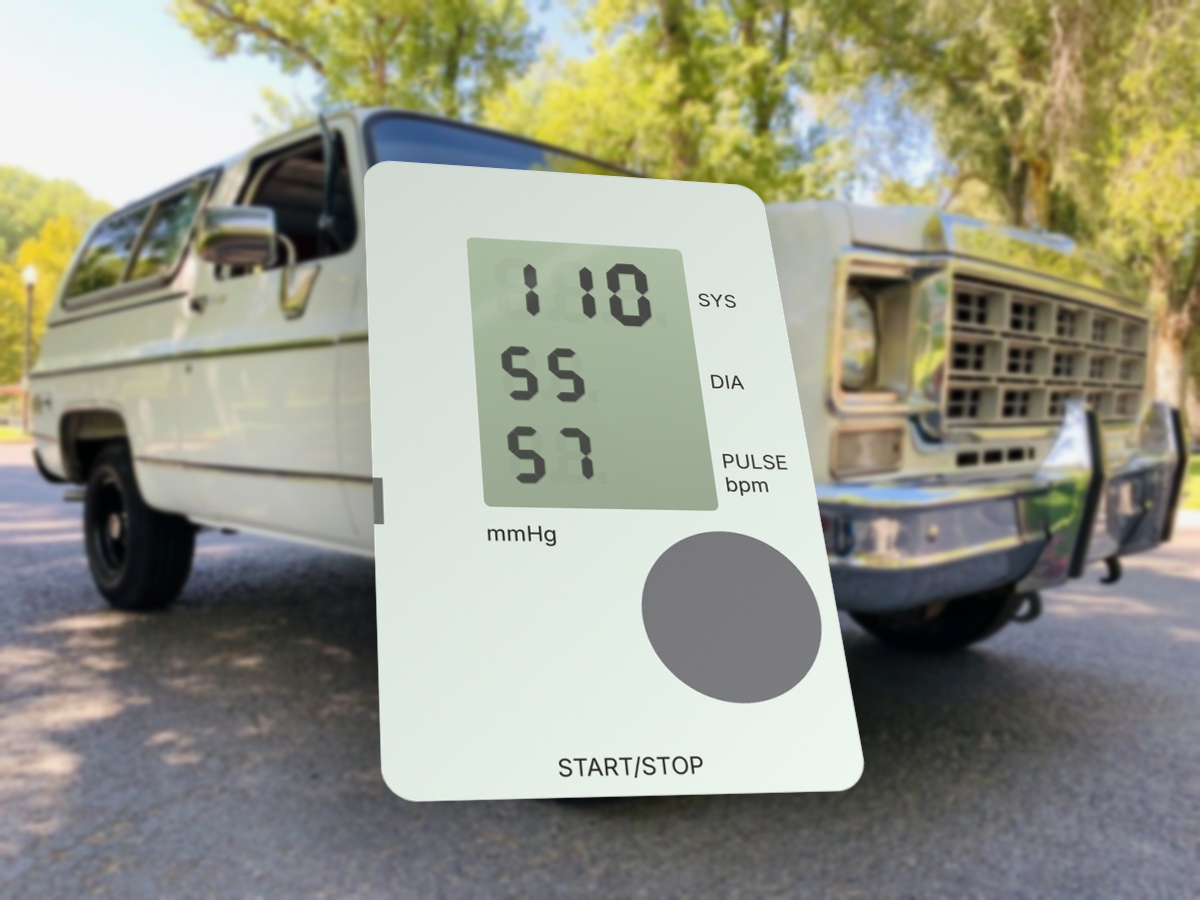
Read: {"value": 55, "unit": "mmHg"}
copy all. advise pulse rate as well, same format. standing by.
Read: {"value": 57, "unit": "bpm"}
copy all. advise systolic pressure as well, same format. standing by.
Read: {"value": 110, "unit": "mmHg"}
